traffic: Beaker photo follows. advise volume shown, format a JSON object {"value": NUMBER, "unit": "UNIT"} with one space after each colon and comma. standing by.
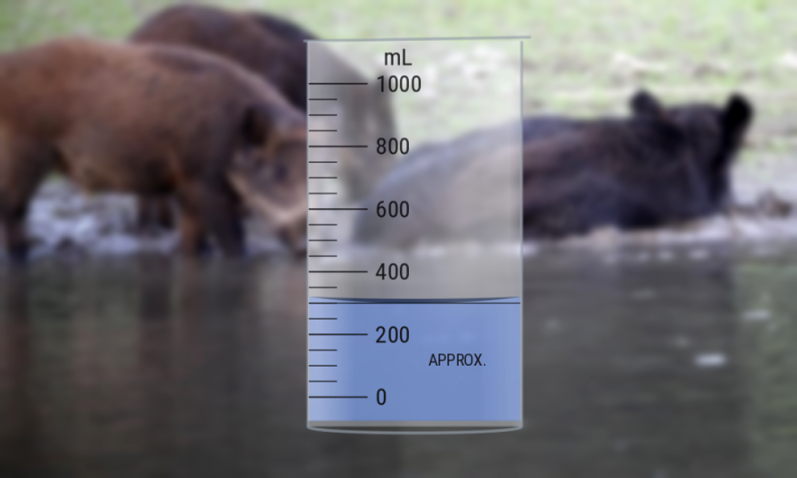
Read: {"value": 300, "unit": "mL"}
